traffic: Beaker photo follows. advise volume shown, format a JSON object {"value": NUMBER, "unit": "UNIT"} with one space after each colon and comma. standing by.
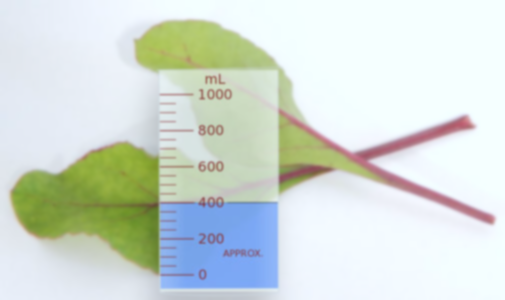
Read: {"value": 400, "unit": "mL"}
